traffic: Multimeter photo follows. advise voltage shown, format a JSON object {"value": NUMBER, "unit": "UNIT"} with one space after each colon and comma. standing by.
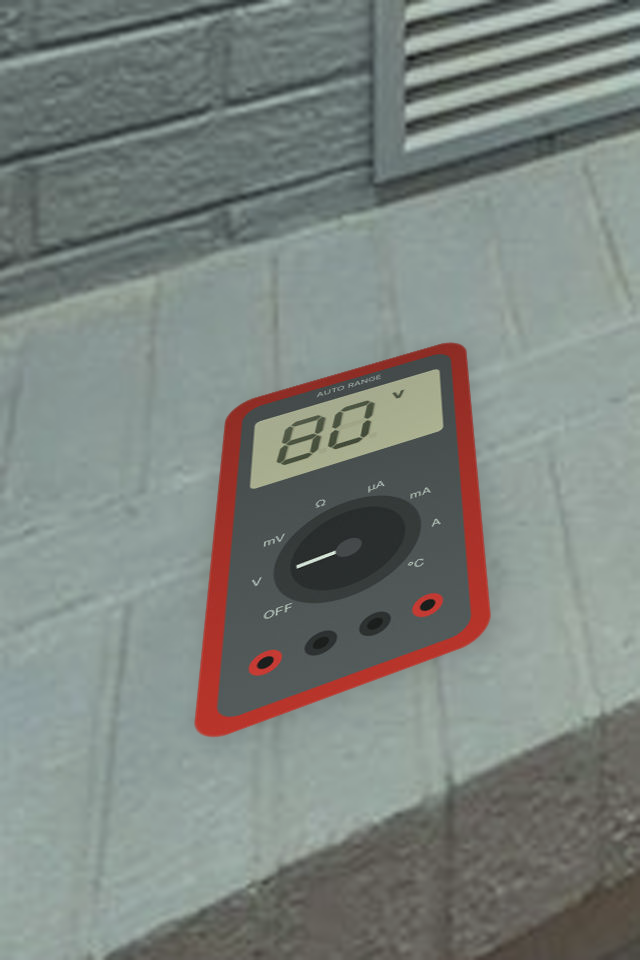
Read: {"value": 80, "unit": "V"}
